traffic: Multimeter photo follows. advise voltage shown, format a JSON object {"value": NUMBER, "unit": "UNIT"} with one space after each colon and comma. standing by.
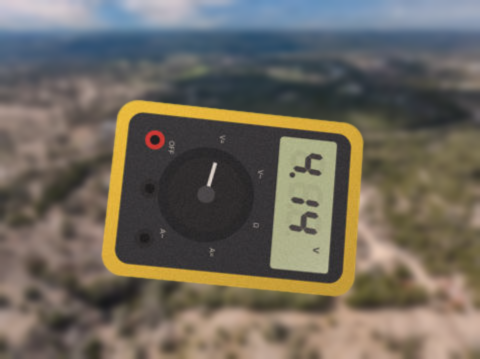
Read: {"value": 4.14, "unit": "V"}
